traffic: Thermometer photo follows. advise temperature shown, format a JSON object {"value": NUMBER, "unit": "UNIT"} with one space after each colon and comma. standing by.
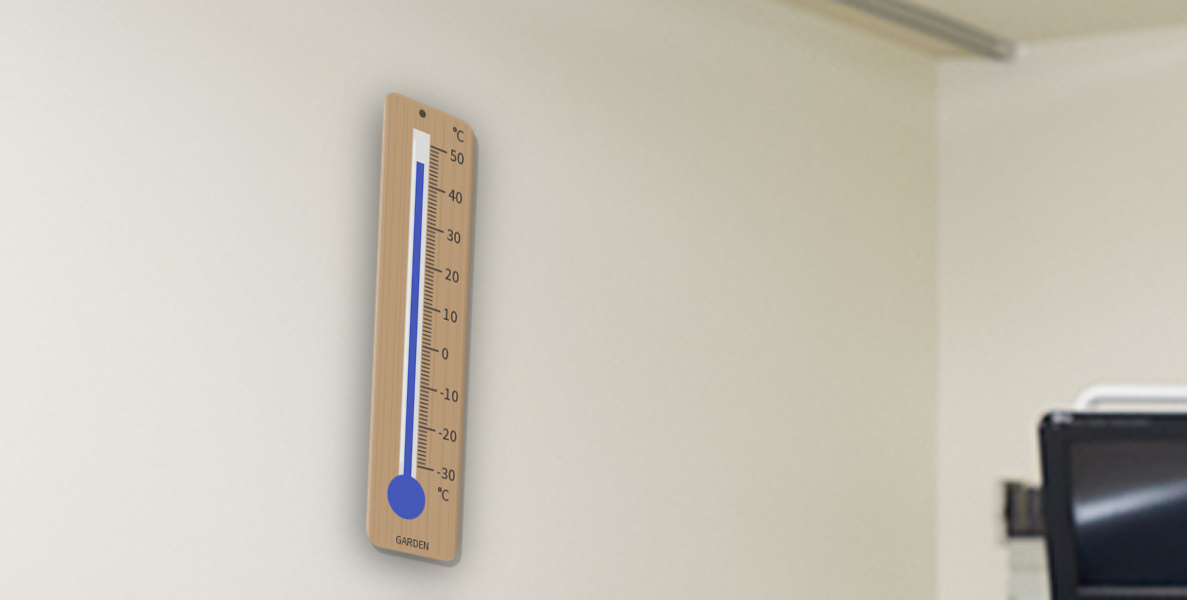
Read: {"value": 45, "unit": "°C"}
